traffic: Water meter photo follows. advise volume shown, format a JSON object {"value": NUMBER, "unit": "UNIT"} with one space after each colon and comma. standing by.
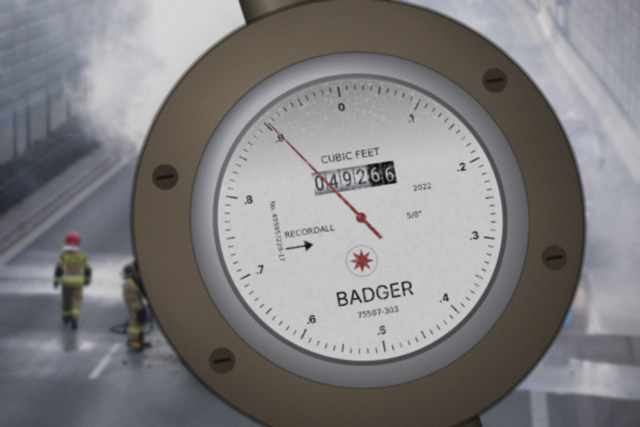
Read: {"value": 49265.90, "unit": "ft³"}
